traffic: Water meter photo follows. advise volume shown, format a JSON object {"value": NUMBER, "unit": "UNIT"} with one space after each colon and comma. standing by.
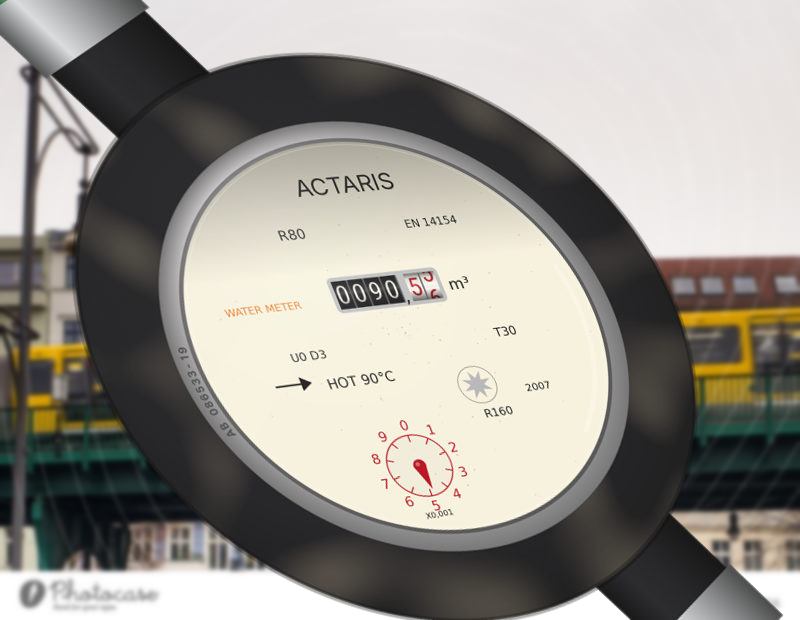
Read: {"value": 90.554, "unit": "m³"}
